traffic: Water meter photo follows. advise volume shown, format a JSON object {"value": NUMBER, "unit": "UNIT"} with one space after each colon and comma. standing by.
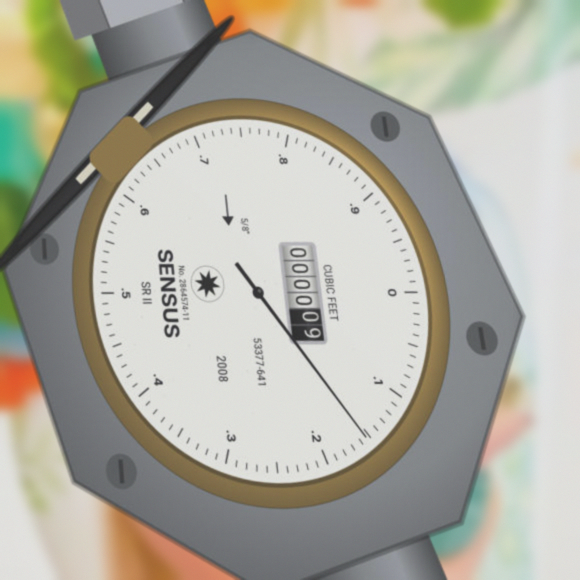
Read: {"value": 9.15, "unit": "ft³"}
